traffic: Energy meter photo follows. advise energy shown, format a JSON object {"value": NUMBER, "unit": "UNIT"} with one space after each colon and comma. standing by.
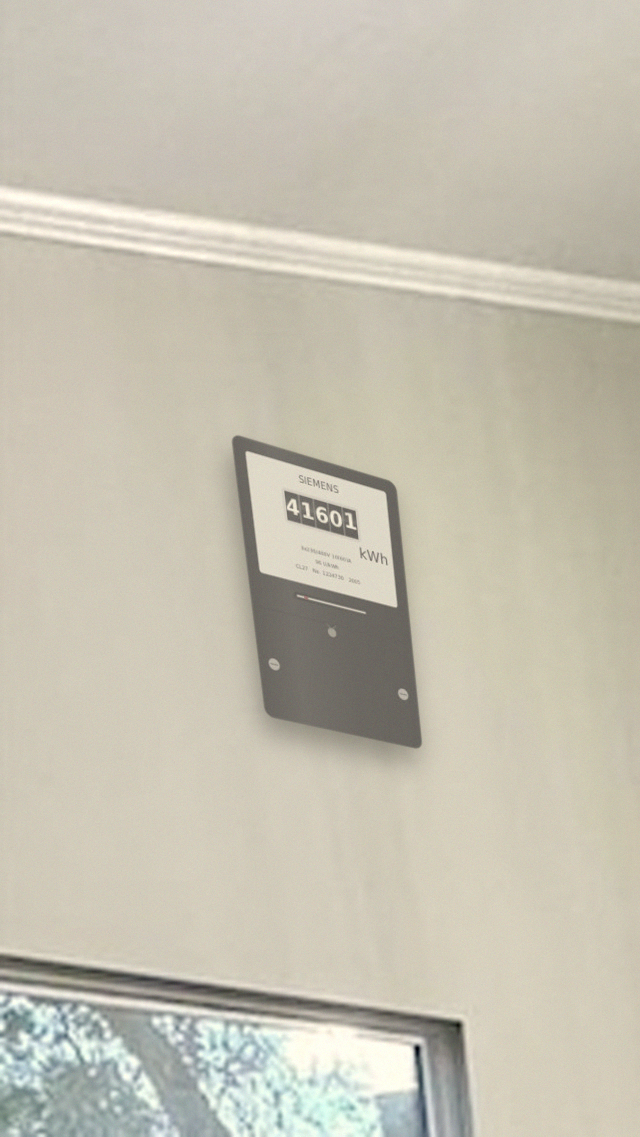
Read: {"value": 41601, "unit": "kWh"}
